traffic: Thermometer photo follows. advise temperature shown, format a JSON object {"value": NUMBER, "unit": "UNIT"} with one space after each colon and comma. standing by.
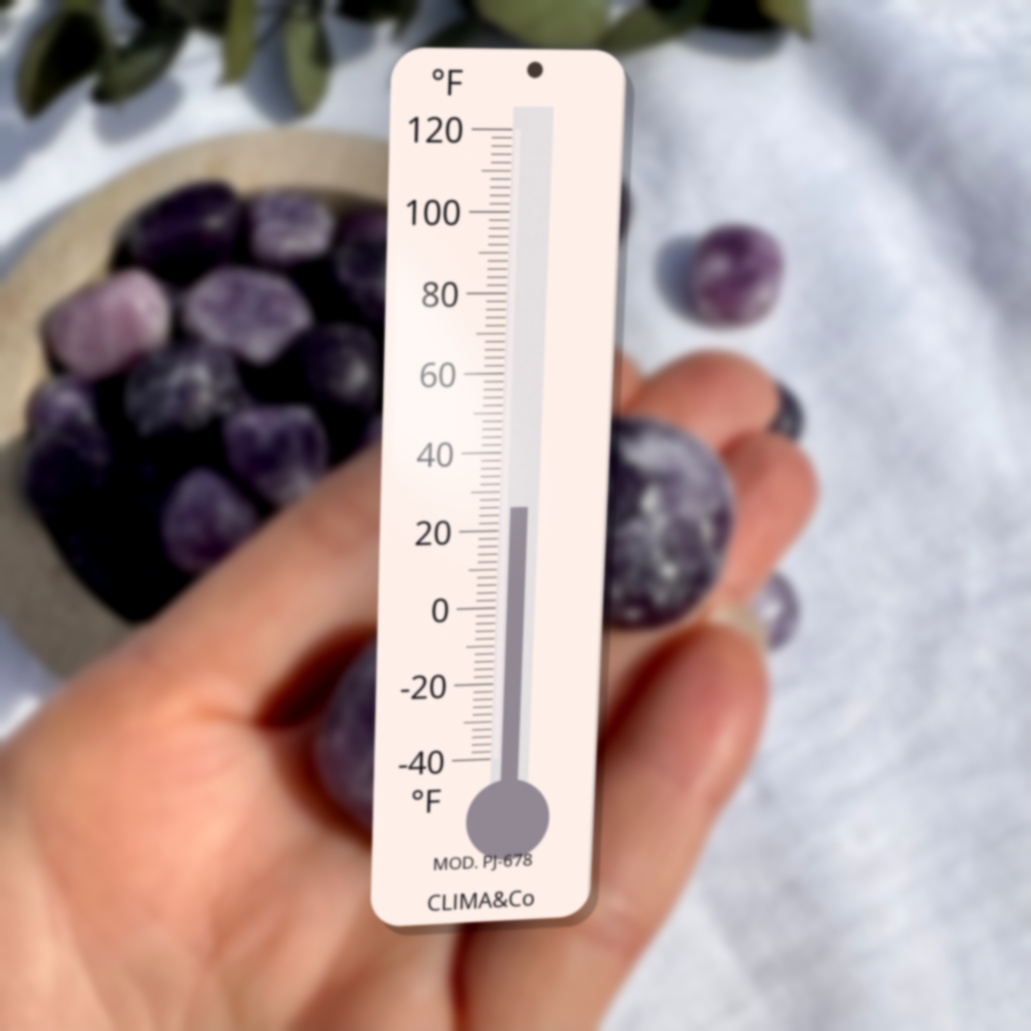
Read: {"value": 26, "unit": "°F"}
